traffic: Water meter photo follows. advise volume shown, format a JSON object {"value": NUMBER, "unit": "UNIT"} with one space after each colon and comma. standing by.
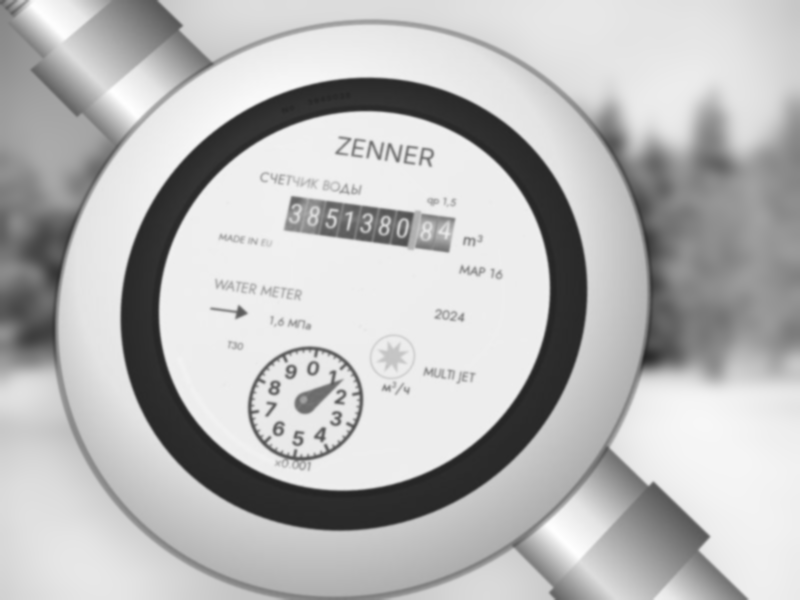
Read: {"value": 3851380.841, "unit": "m³"}
